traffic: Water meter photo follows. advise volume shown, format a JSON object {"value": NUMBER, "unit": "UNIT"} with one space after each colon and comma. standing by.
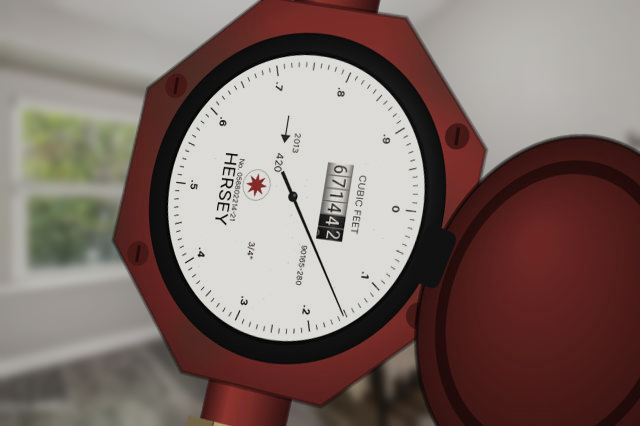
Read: {"value": 671442.15, "unit": "ft³"}
